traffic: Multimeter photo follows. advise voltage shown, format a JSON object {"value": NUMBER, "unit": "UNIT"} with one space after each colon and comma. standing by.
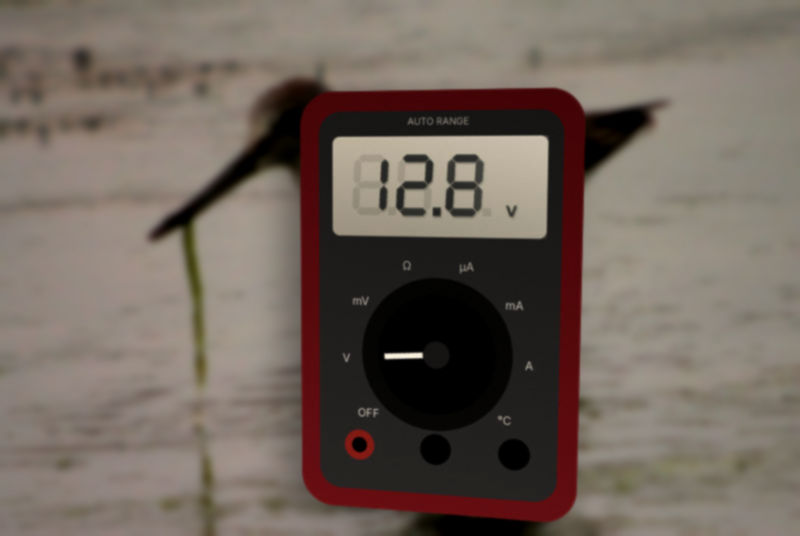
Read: {"value": 12.8, "unit": "V"}
